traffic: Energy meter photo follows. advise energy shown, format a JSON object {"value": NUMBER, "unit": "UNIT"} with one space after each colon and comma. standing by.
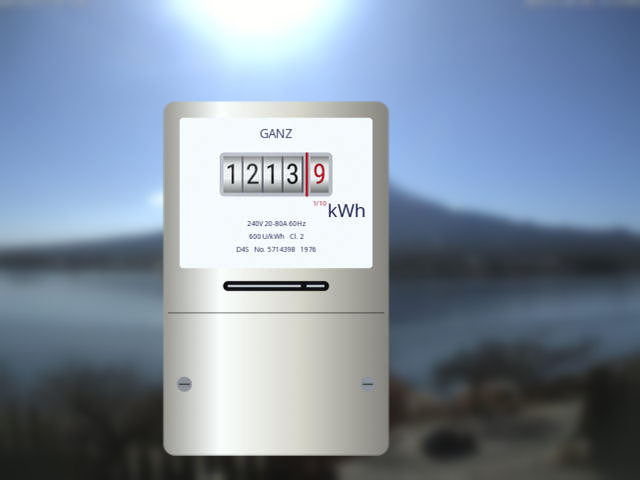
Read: {"value": 1213.9, "unit": "kWh"}
